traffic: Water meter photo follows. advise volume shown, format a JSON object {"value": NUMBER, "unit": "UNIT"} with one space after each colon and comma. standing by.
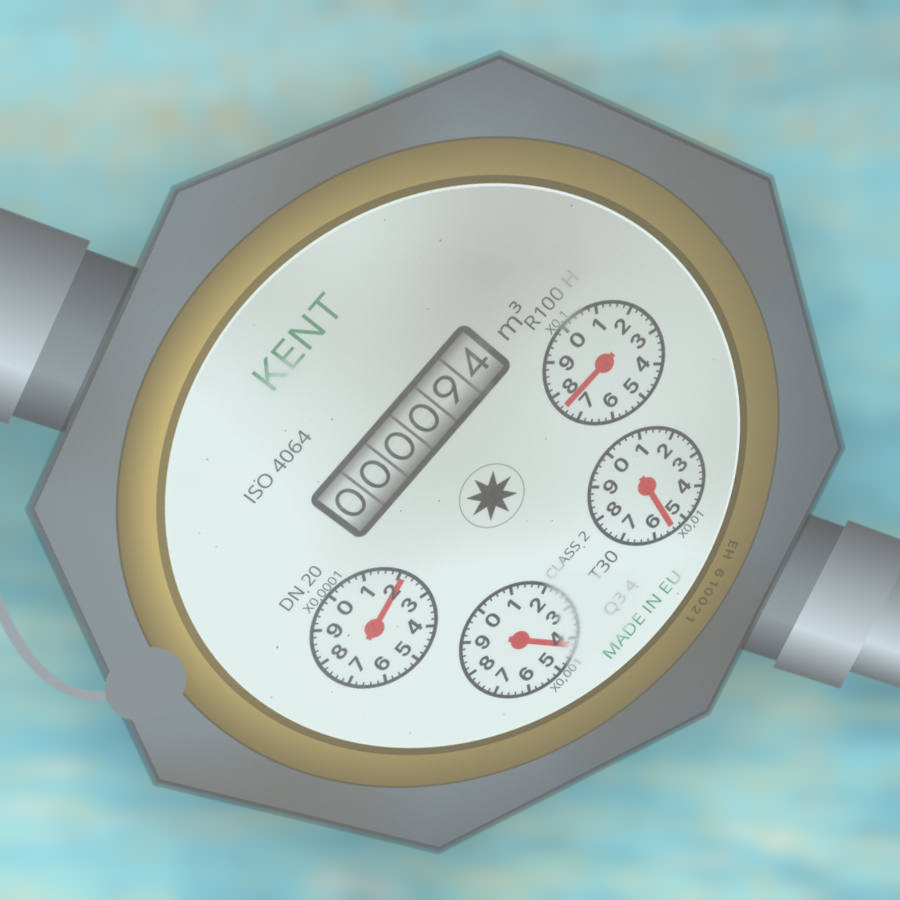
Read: {"value": 94.7542, "unit": "m³"}
